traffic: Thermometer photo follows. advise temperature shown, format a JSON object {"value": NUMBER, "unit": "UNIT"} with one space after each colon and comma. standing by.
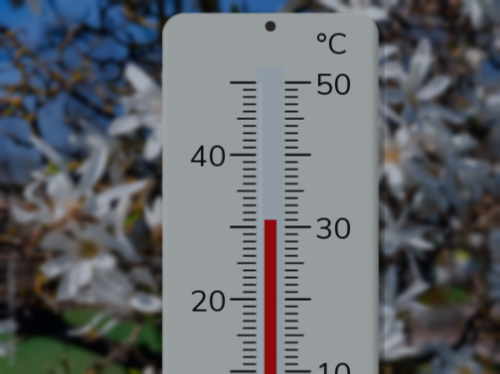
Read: {"value": 31, "unit": "°C"}
